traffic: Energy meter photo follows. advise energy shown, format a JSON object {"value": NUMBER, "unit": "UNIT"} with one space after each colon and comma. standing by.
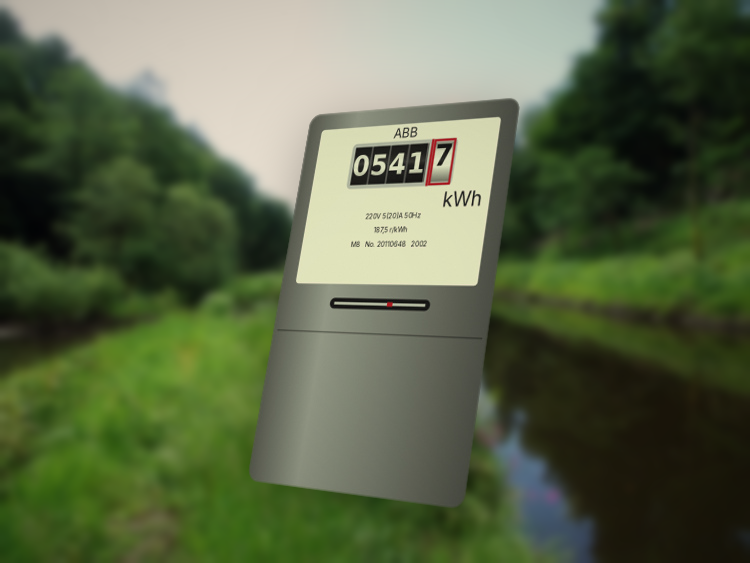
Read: {"value": 541.7, "unit": "kWh"}
